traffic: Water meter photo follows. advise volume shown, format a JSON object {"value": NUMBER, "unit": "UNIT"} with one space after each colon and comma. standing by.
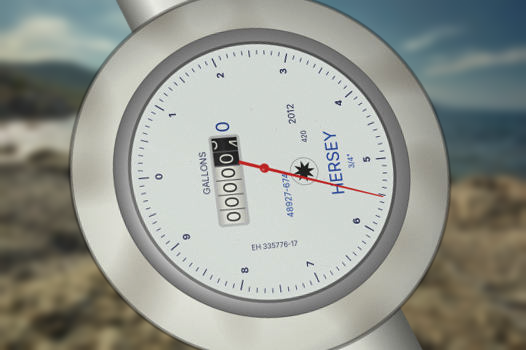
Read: {"value": 35.5, "unit": "gal"}
